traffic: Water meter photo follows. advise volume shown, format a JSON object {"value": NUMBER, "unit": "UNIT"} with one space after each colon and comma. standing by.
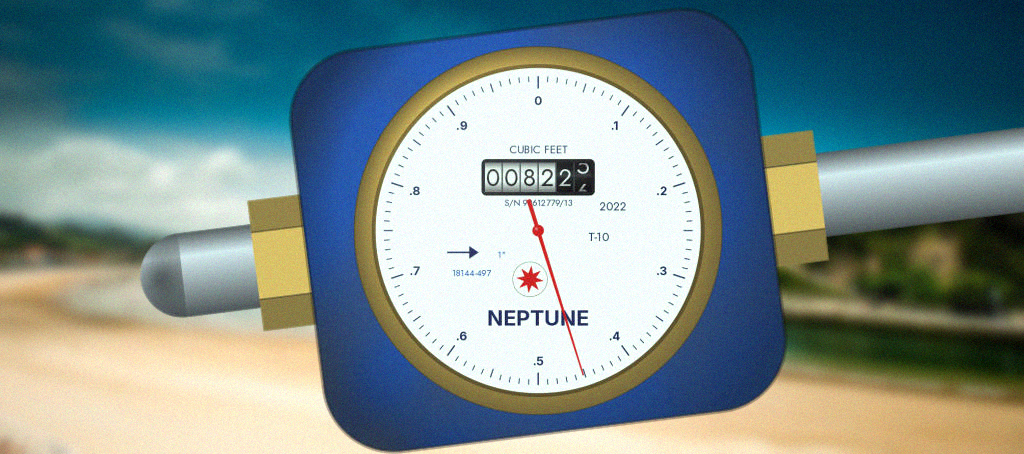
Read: {"value": 8225.45, "unit": "ft³"}
